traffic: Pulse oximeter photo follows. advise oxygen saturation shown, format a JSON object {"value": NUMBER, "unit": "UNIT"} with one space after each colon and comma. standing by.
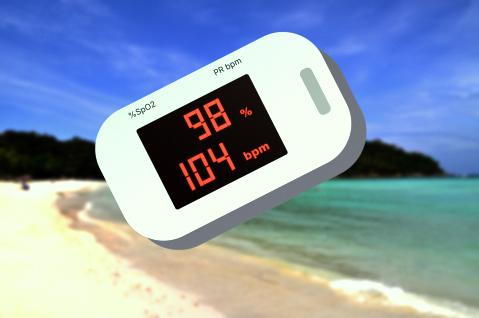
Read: {"value": 98, "unit": "%"}
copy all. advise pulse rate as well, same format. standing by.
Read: {"value": 104, "unit": "bpm"}
